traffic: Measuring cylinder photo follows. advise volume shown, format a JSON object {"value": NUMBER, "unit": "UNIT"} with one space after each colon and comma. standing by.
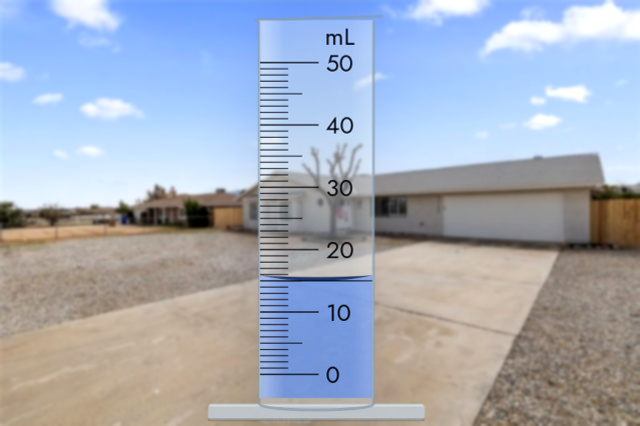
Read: {"value": 15, "unit": "mL"}
